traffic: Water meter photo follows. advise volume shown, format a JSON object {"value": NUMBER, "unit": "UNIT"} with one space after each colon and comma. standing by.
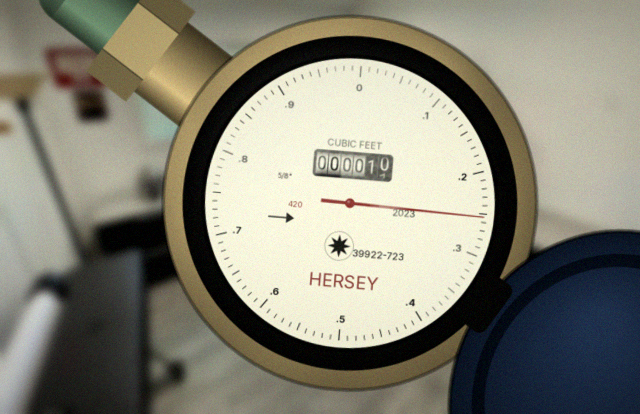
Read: {"value": 10.25, "unit": "ft³"}
